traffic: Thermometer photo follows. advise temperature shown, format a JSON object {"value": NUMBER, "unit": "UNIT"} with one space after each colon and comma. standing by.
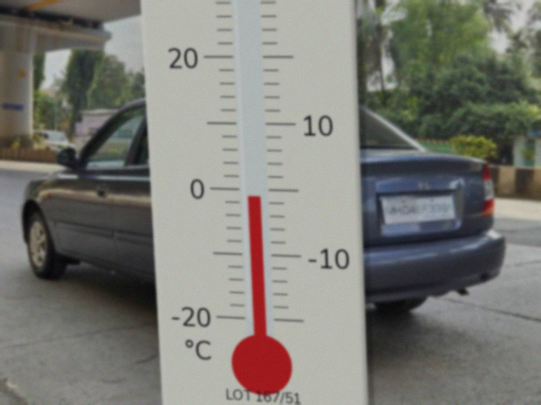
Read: {"value": -1, "unit": "°C"}
